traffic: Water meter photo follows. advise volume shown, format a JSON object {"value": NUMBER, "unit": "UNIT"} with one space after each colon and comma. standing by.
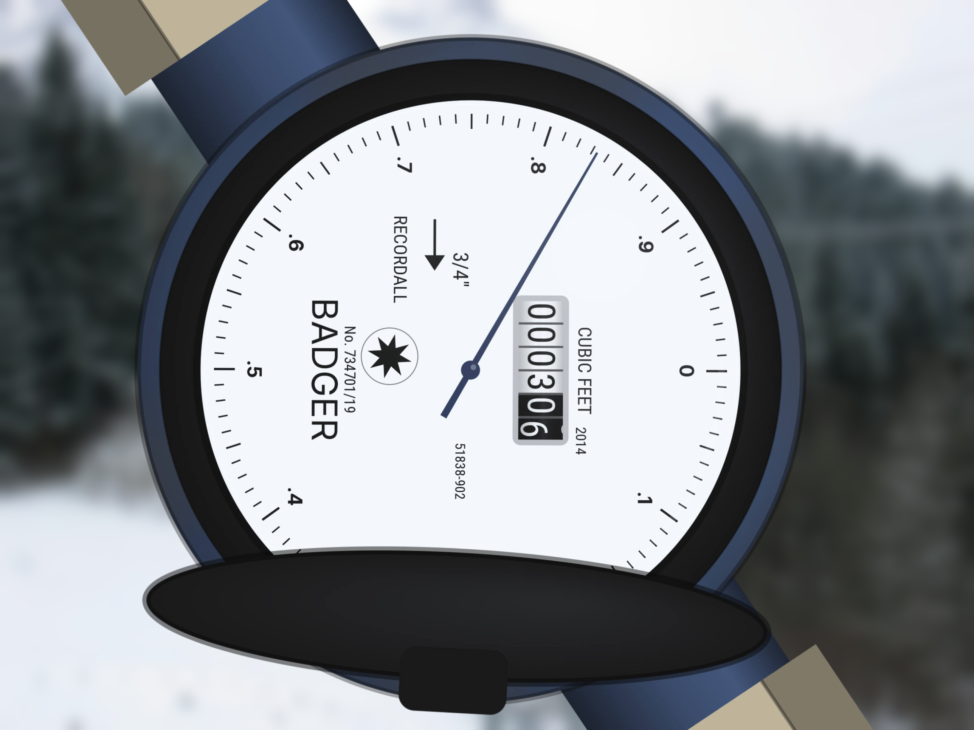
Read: {"value": 305.83, "unit": "ft³"}
